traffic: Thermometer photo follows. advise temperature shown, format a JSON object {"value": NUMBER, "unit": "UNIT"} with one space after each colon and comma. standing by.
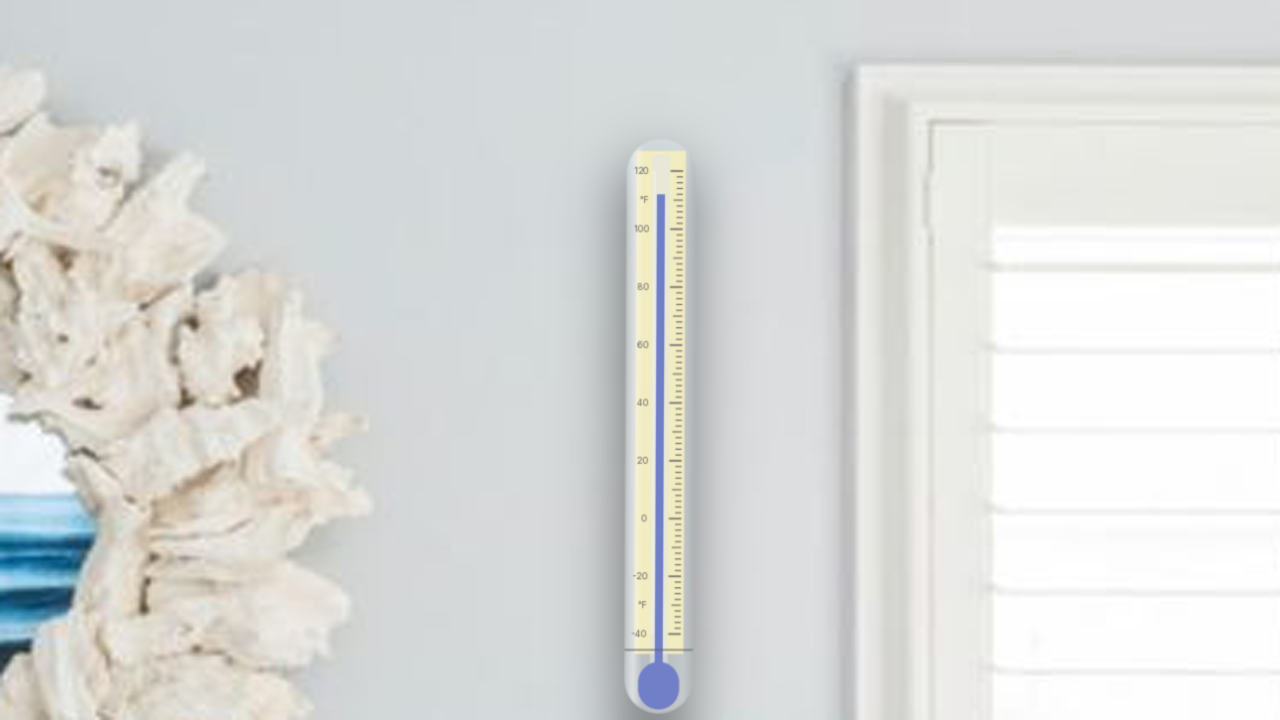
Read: {"value": 112, "unit": "°F"}
